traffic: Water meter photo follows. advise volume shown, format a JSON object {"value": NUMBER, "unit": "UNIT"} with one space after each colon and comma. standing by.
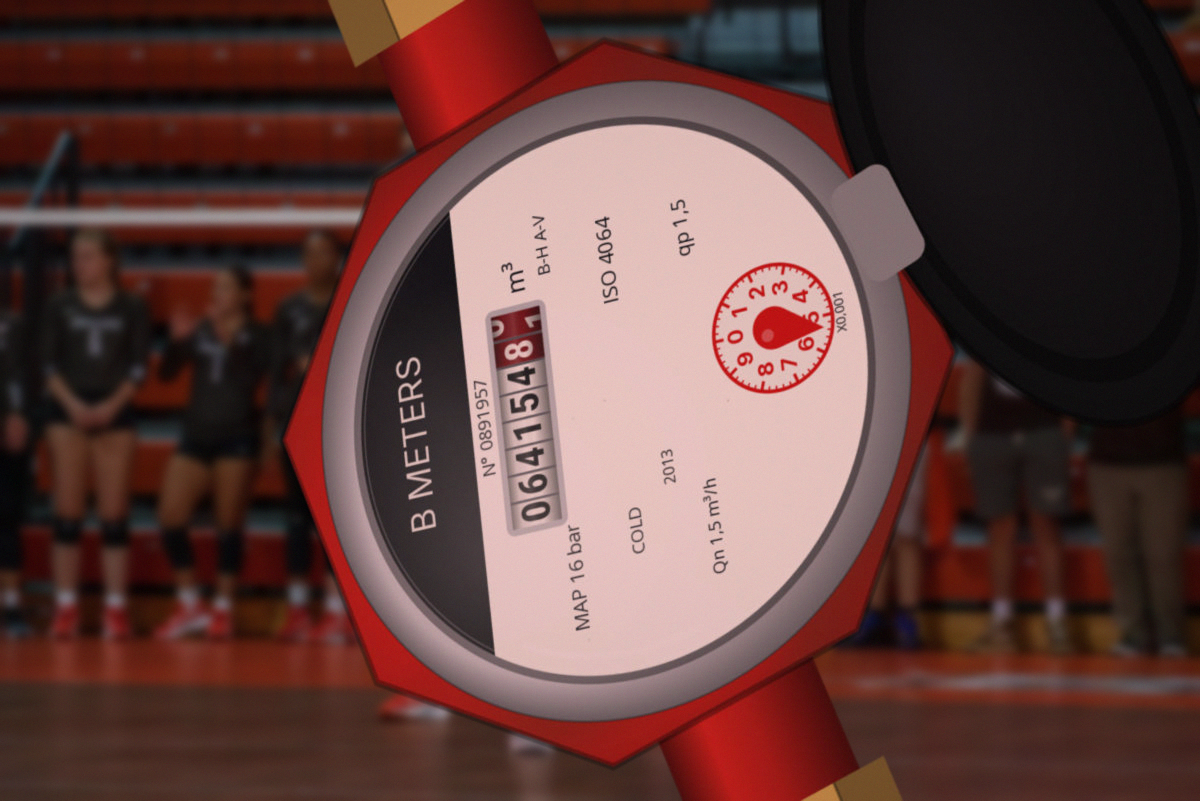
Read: {"value": 64154.805, "unit": "m³"}
